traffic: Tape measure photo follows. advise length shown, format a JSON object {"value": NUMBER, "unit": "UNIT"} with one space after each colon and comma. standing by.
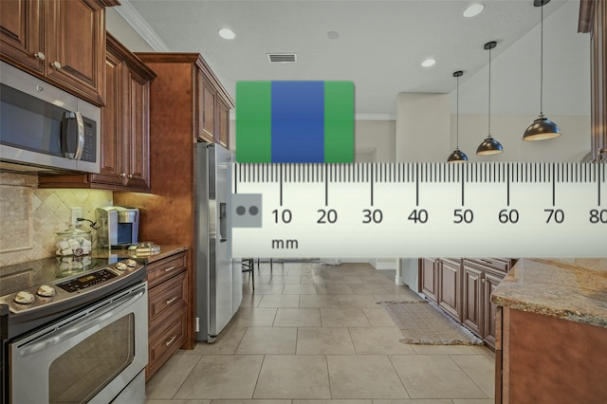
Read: {"value": 26, "unit": "mm"}
